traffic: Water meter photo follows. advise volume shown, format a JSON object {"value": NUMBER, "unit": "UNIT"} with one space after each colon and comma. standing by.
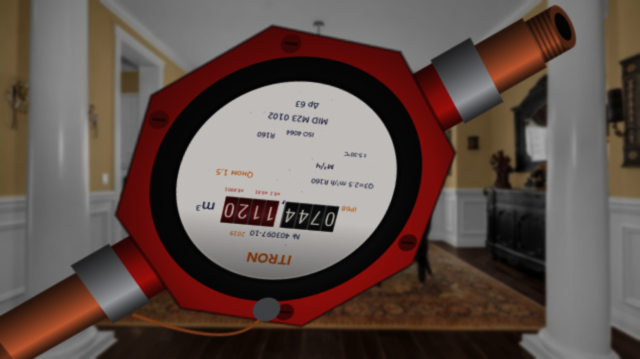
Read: {"value": 744.1120, "unit": "m³"}
